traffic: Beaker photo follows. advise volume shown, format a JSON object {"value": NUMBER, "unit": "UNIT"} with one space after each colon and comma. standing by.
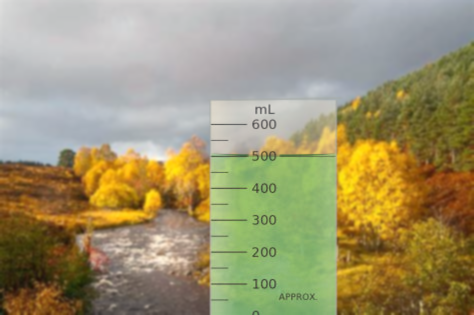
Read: {"value": 500, "unit": "mL"}
